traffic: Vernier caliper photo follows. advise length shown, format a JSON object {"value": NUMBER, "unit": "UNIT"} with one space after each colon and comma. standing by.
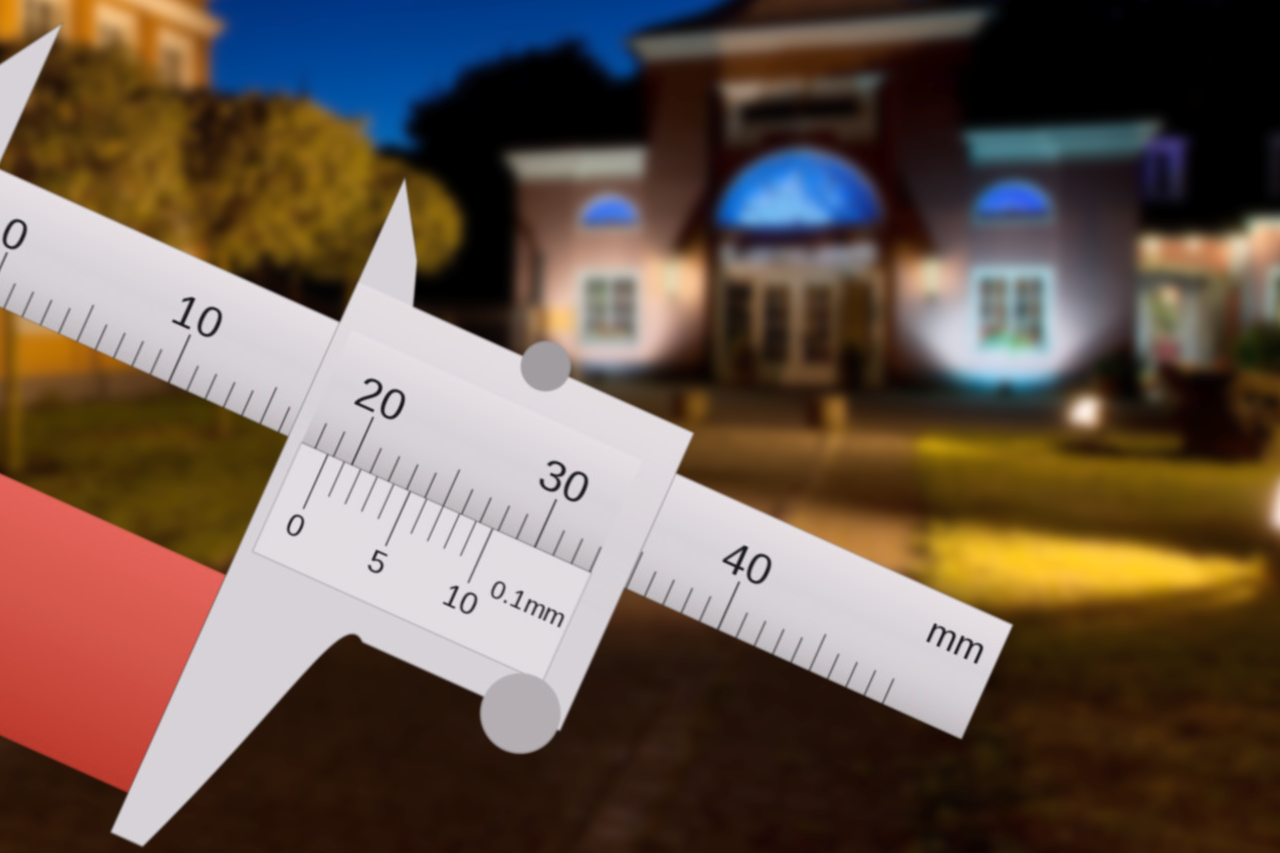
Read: {"value": 18.7, "unit": "mm"}
